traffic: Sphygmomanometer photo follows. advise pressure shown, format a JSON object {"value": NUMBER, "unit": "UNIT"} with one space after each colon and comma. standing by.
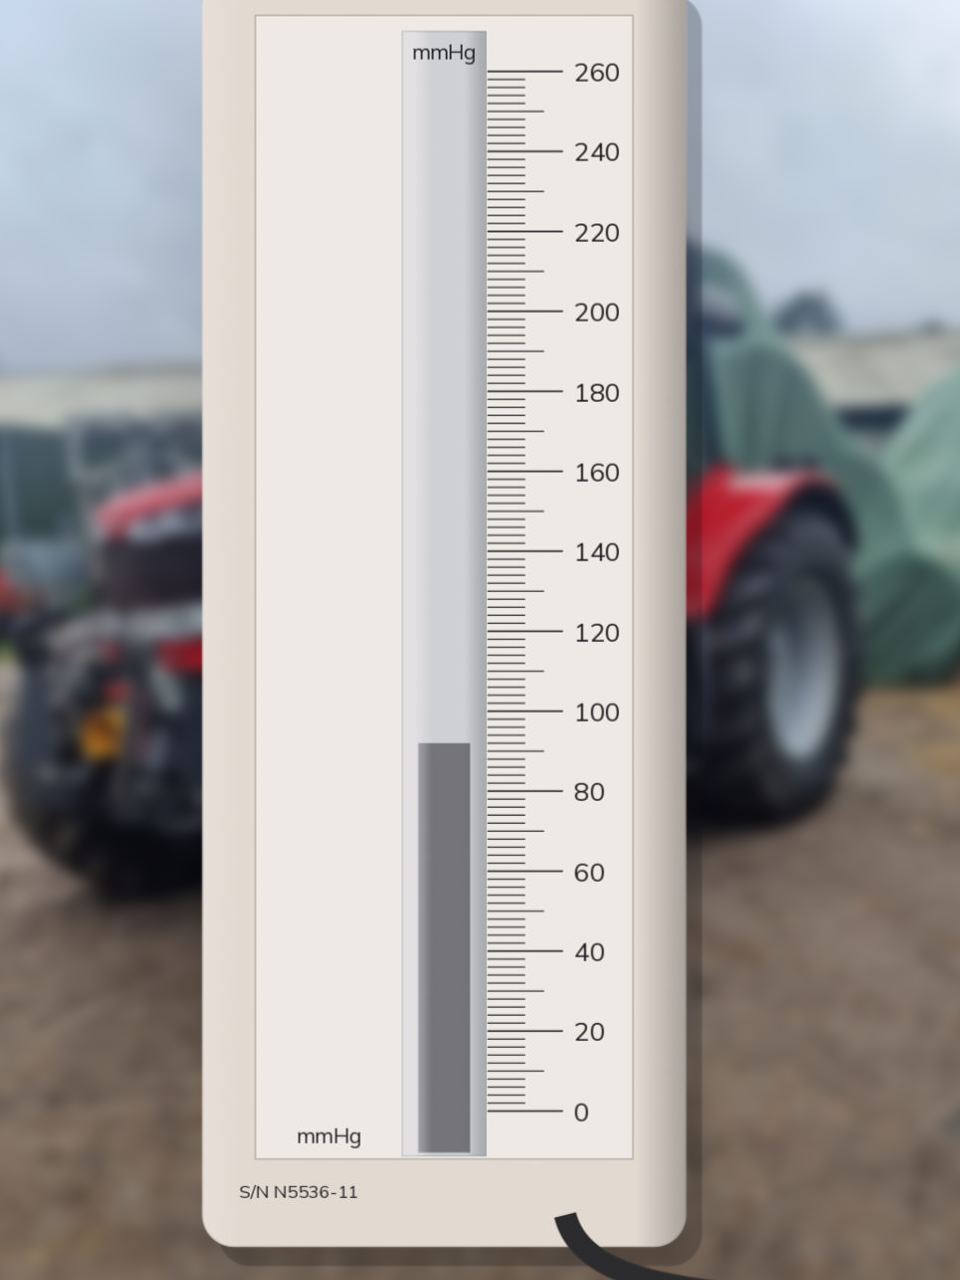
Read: {"value": 92, "unit": "mmHg"}
